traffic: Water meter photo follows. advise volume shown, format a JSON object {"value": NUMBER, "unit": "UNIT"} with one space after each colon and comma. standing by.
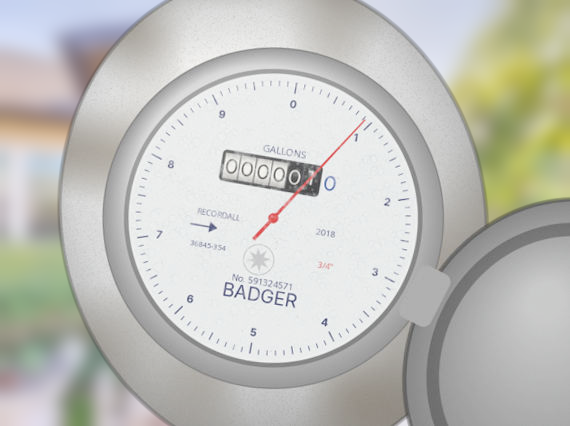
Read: {"value": 10.9, "unit": "gal"}
